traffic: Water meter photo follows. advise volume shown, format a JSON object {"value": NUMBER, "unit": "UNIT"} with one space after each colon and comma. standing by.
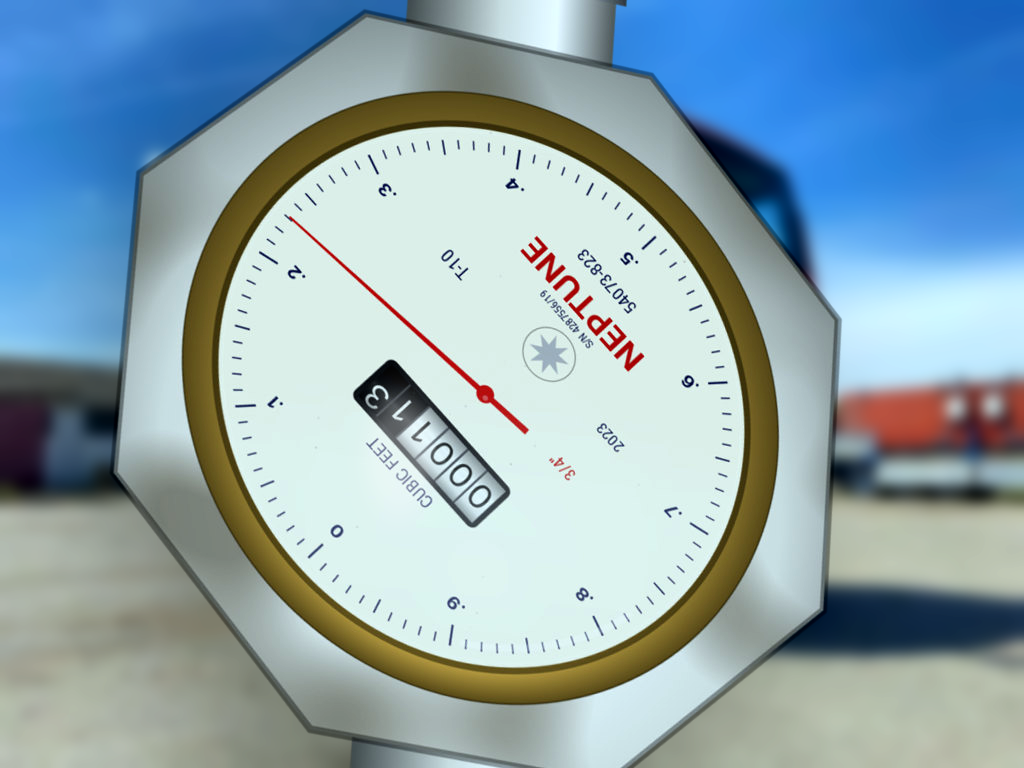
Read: {"value": 113.23, "unit": "ft³"}
